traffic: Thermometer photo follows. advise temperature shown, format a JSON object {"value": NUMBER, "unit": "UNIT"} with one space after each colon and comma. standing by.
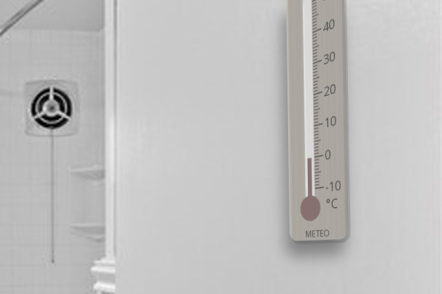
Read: {"value": 0, "unit": "°C"}
